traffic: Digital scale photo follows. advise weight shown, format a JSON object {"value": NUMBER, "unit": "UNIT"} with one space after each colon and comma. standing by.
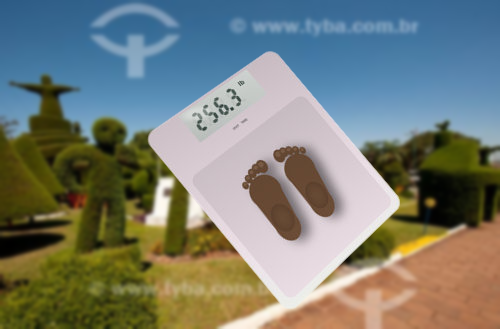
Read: {"value": 256.3, "unit": "lb"}
